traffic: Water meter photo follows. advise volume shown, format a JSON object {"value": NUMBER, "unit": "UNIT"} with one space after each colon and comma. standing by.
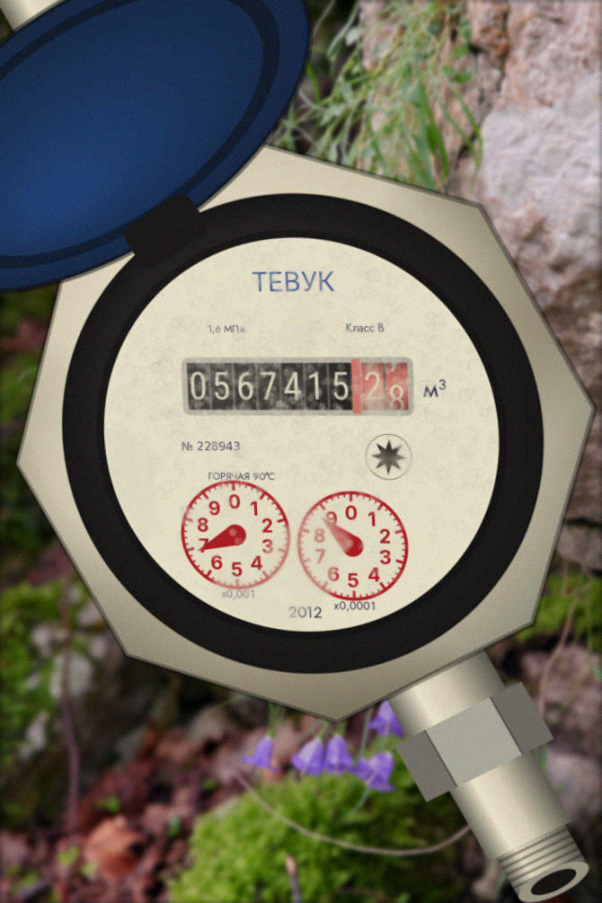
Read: {"value": 567415.2768, "unit": "m³"}
